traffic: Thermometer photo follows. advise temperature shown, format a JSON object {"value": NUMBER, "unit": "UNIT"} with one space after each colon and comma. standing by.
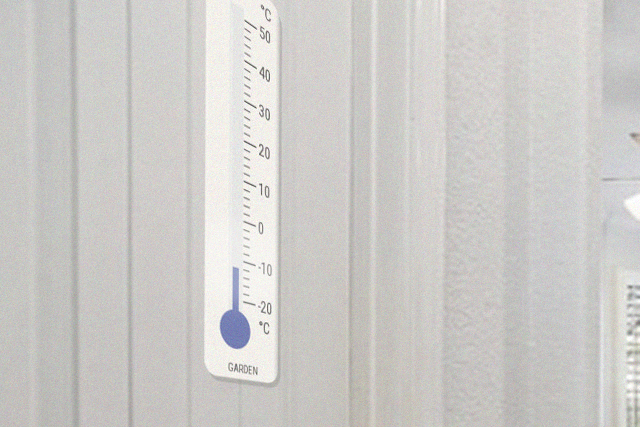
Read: {"value": -12, "unit": "°C"}
